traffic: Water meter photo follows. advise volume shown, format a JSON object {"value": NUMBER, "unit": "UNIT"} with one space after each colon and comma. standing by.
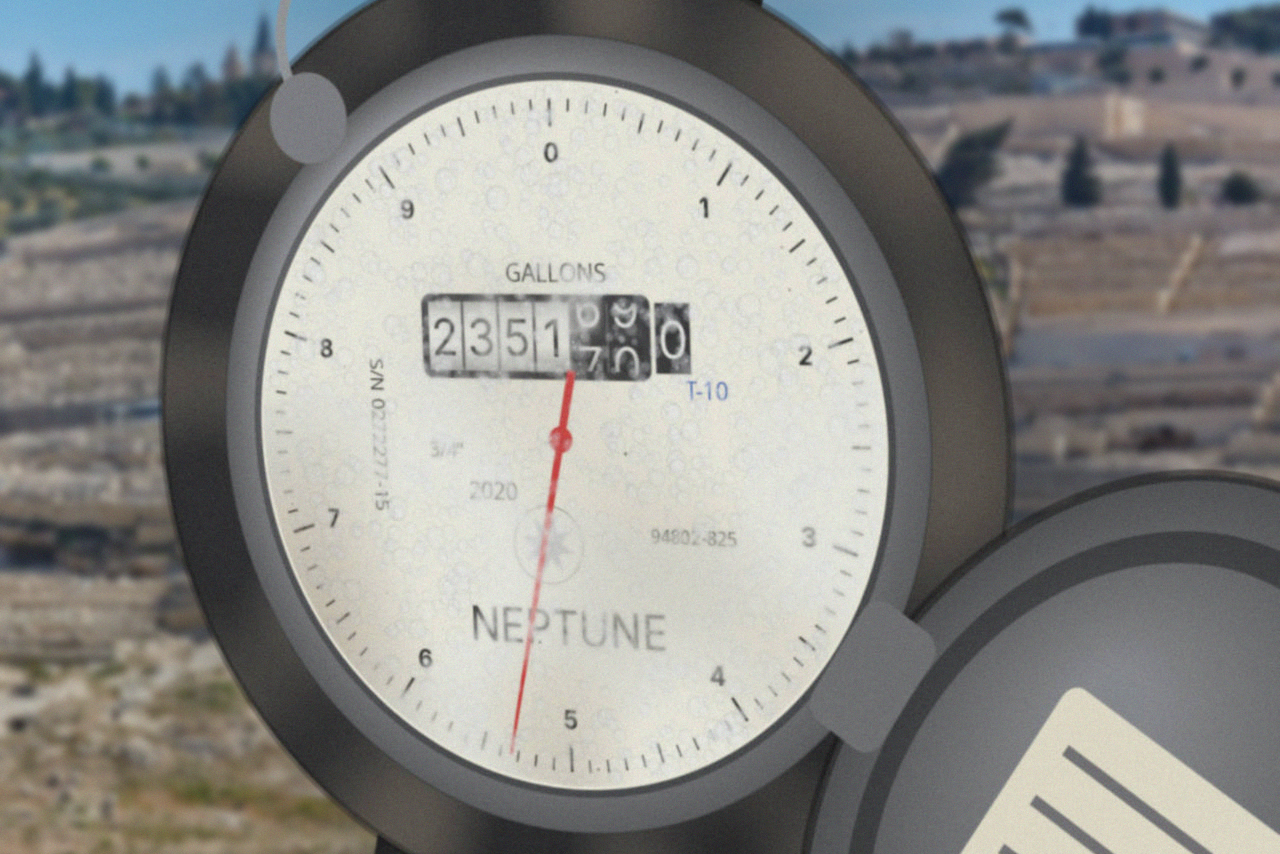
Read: {"value": 2351695.3, "unit": "gal"}
